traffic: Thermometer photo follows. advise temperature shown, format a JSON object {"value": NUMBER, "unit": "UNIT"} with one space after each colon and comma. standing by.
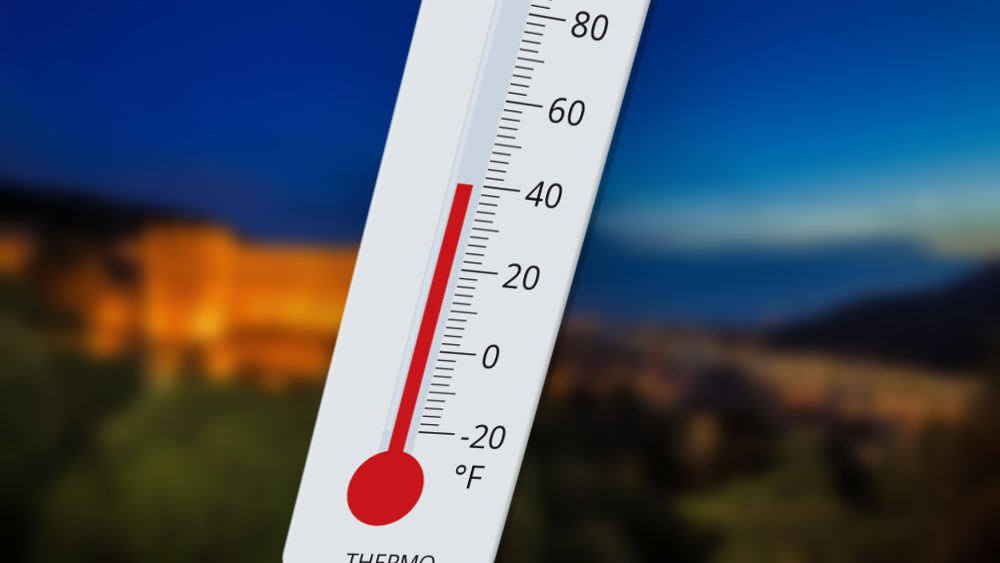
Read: {"value": 40, "unit": "°F"}
